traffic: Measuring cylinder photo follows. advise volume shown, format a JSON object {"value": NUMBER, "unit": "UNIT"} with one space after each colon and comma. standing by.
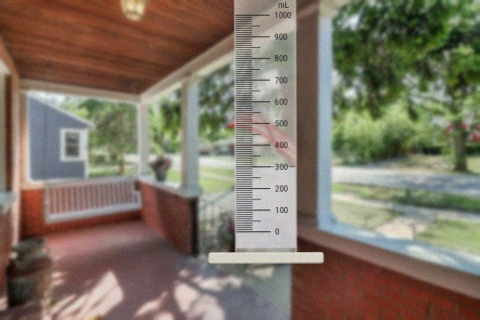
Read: {"value": 300, "unit": "mL"}
